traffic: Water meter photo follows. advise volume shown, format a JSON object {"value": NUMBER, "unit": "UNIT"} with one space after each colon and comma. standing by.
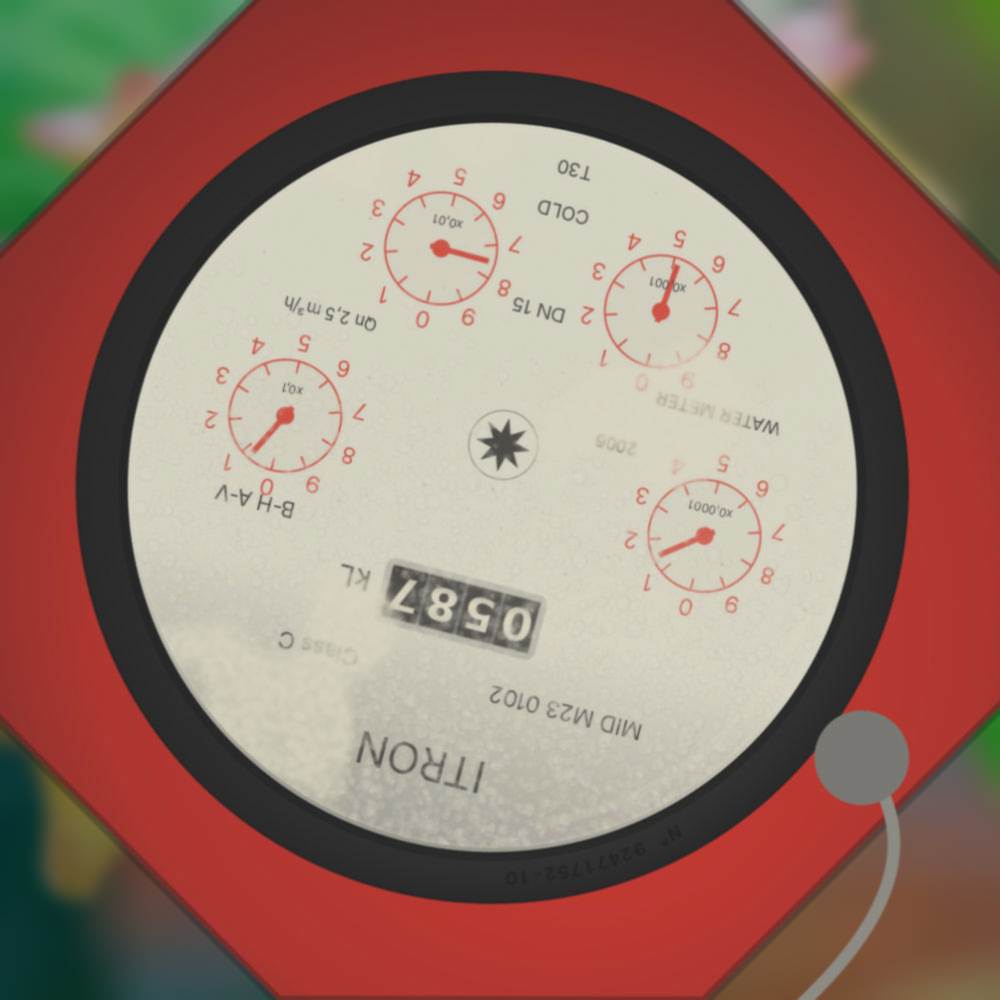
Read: {"value": 587.0751, "unit": "kL"}
